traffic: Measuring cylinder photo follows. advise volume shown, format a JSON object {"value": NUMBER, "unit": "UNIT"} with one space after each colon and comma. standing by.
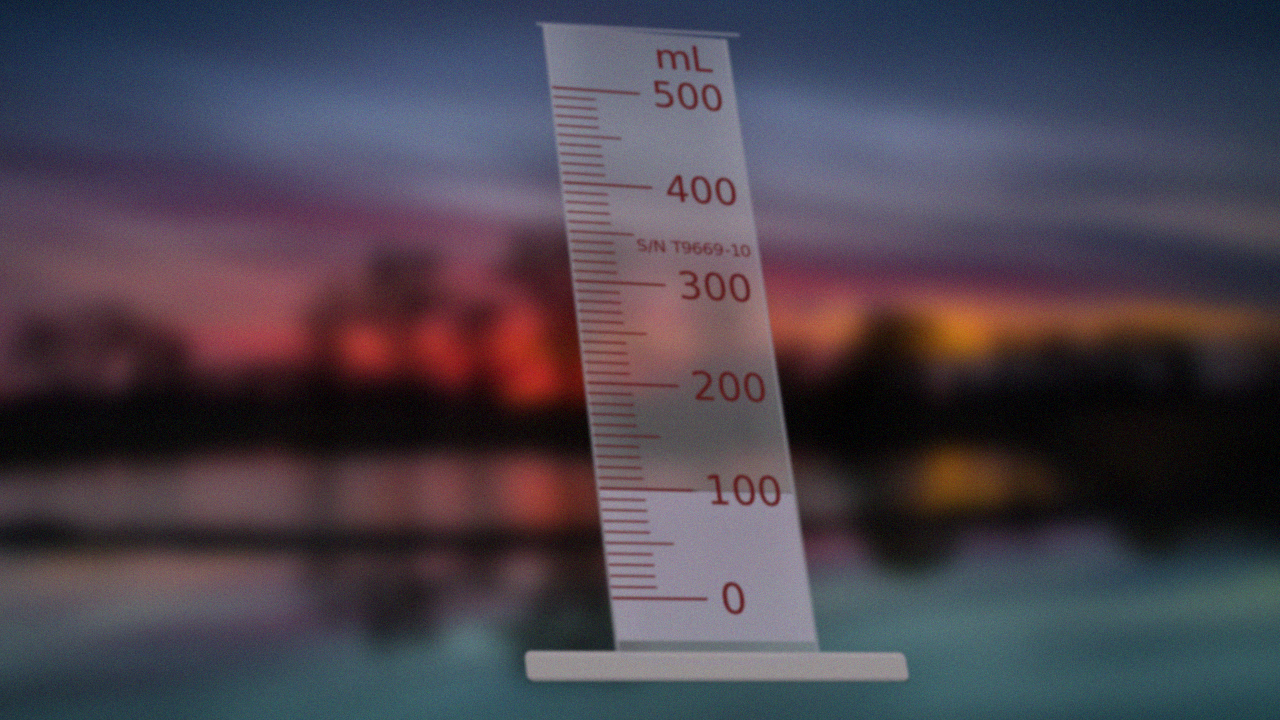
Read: {"value": 100, "unit": "mL"}
